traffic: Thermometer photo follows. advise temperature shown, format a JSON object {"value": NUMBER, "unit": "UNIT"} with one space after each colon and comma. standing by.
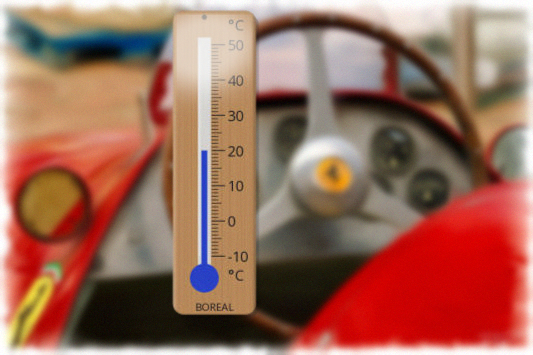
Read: {"value": 20, "unit": "°C"}
